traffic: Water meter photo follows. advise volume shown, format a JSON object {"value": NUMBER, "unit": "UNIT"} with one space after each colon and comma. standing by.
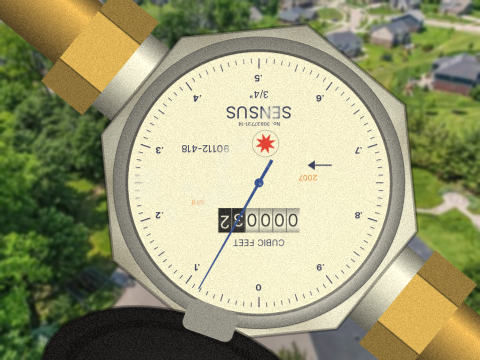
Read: {"value": 32.08, "unit": "ft³"}
